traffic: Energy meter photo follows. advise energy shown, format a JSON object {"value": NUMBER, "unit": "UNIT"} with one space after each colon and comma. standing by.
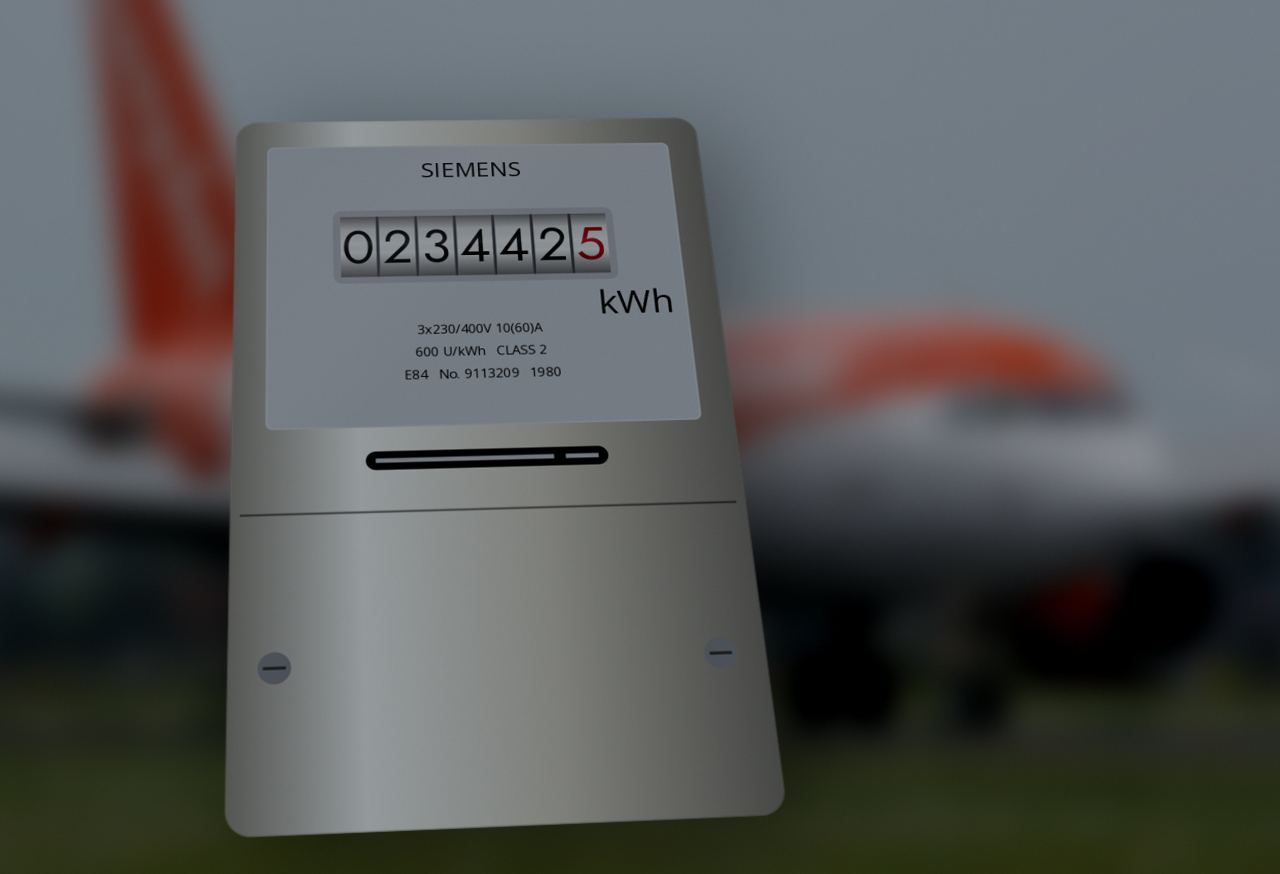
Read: {"value": 23442.5, "unit": "kWh"}
